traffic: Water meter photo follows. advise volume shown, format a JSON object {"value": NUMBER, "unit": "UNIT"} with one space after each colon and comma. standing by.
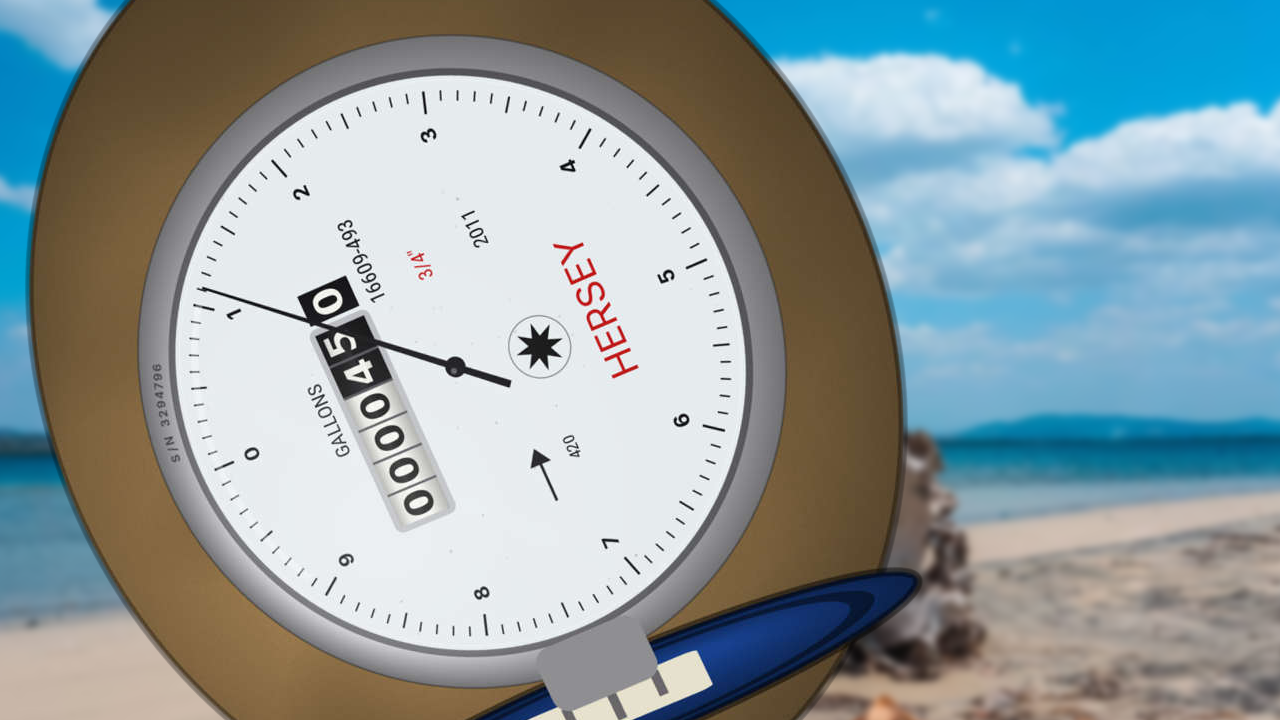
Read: {"value": 451.1, "unit": "gal"}
